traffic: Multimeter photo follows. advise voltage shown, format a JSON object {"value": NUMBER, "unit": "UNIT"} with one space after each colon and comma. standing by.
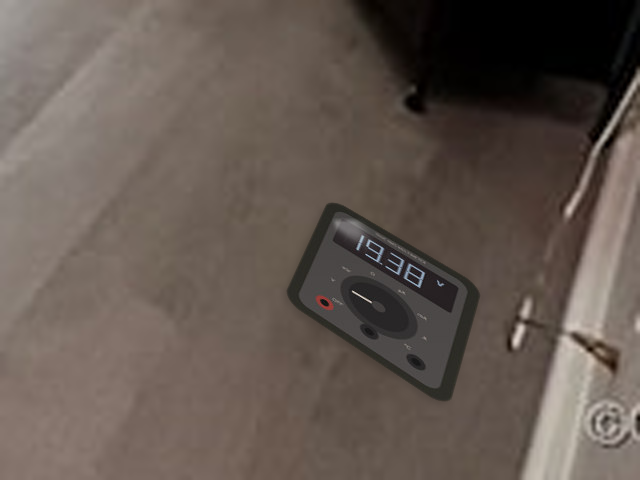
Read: {"value": 19.38, "unit": "V"}
